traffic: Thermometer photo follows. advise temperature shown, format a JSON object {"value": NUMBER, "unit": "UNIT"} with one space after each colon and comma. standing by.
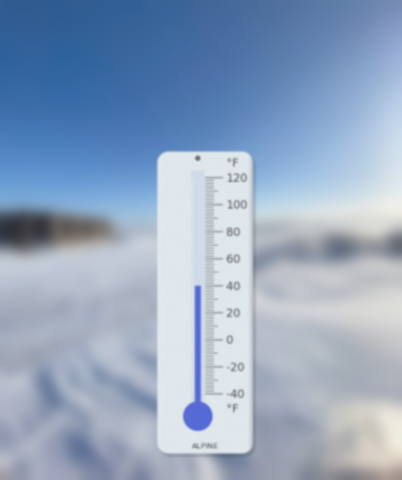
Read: {"value": 40, "unit": "°F"}
